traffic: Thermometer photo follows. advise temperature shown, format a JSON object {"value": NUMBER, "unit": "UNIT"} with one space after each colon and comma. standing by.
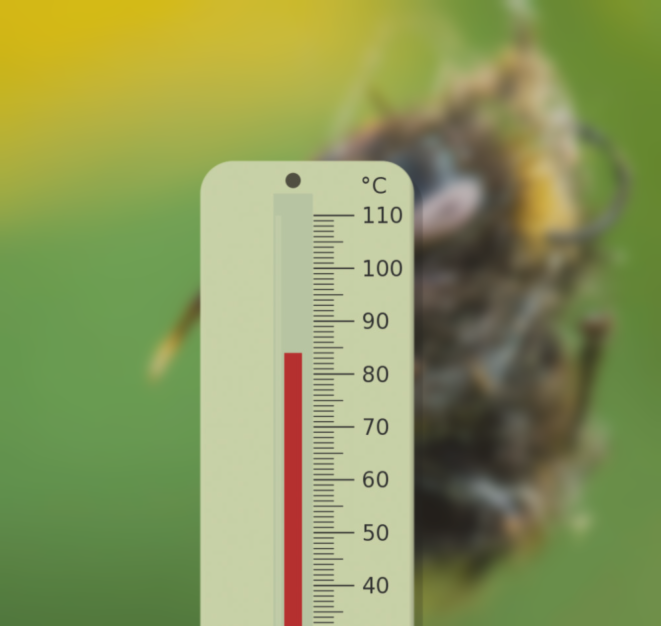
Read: {"value": 84, "unit": "°C"}
